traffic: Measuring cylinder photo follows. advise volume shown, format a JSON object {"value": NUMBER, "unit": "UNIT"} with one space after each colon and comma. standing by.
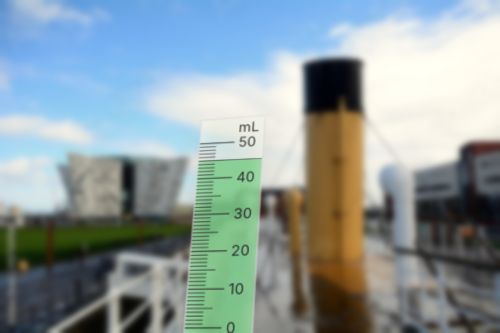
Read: {"value": 45, "unit": "mL"}
